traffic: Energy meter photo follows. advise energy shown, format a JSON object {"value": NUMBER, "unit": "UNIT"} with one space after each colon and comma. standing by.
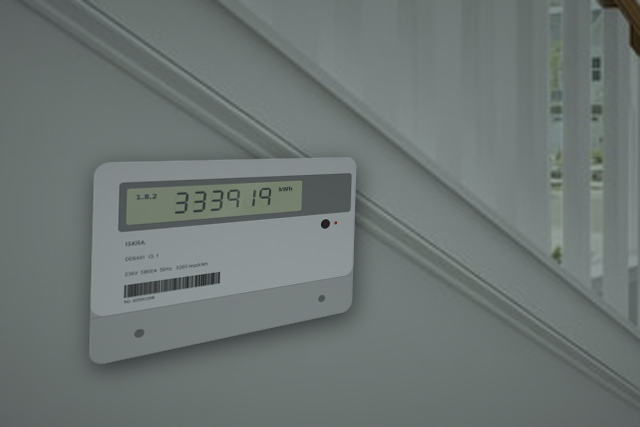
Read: {"value": 333919, "unit": "kWh"}
